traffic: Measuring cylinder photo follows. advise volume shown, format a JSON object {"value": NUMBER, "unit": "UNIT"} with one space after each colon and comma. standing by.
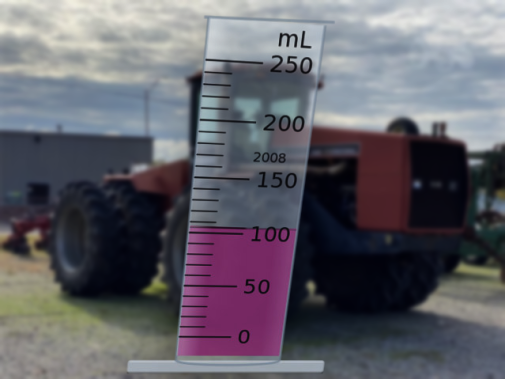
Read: {"value": 105, "unit": "mL"}
